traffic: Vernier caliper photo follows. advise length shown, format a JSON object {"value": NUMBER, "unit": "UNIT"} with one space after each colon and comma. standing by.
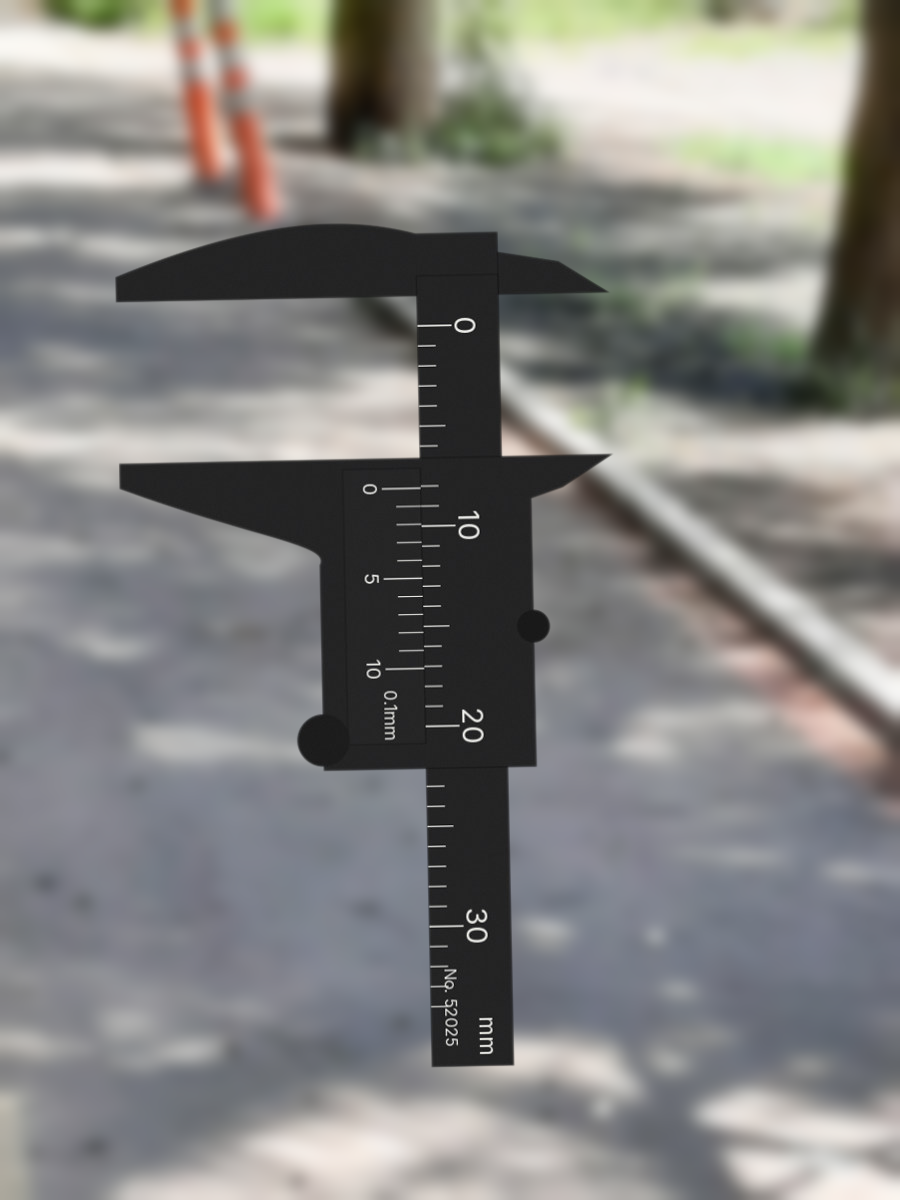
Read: {"value": 8.1, "unit": "mm"}
